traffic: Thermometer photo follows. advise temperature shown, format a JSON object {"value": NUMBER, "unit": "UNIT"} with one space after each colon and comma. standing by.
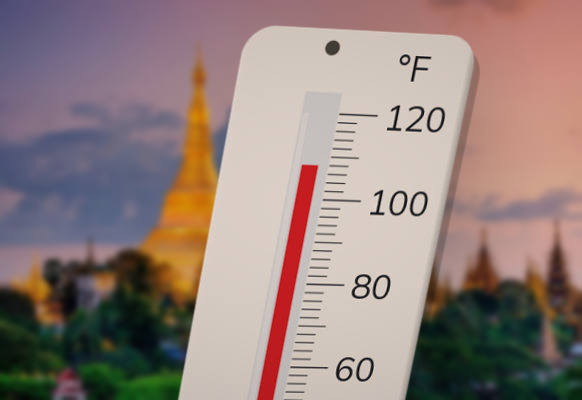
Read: {"value": 108, "unit": "°F"}
